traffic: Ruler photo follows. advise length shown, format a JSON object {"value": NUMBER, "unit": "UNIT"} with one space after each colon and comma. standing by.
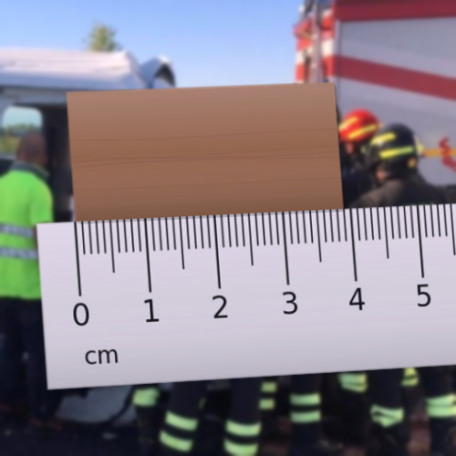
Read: {"value": 3.9, "unit": "cm"}
